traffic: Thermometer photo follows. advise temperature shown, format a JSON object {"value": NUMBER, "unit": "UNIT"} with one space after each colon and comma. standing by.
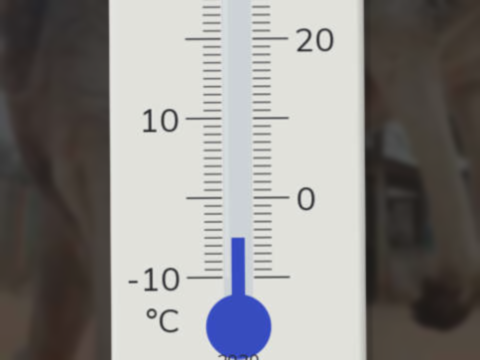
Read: {"value": -5, "unit": "°C"}
